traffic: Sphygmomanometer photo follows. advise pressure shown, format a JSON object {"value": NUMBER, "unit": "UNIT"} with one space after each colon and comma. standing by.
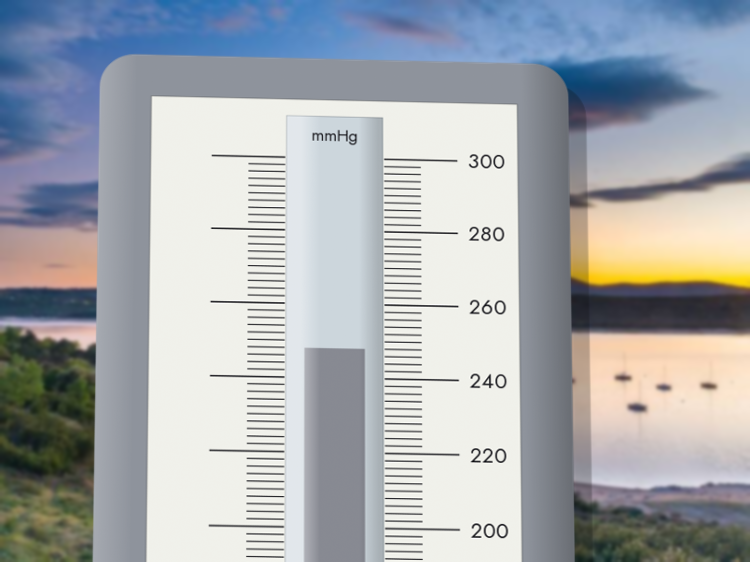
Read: {"value": 248, "unit": "mmHg"}
